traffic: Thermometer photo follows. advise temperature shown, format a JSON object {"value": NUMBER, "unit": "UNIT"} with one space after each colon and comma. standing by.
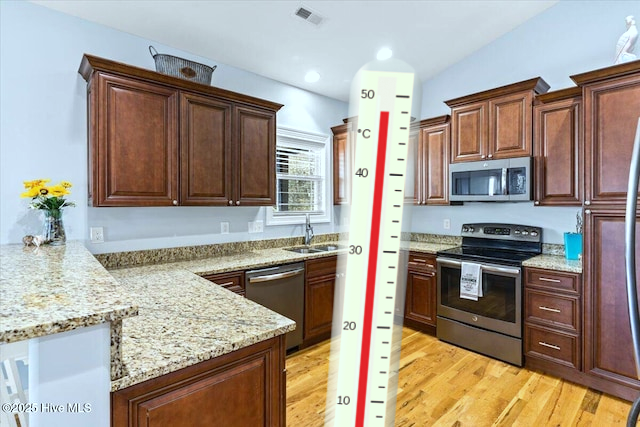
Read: {"value": 48, "unit": "°C"}
